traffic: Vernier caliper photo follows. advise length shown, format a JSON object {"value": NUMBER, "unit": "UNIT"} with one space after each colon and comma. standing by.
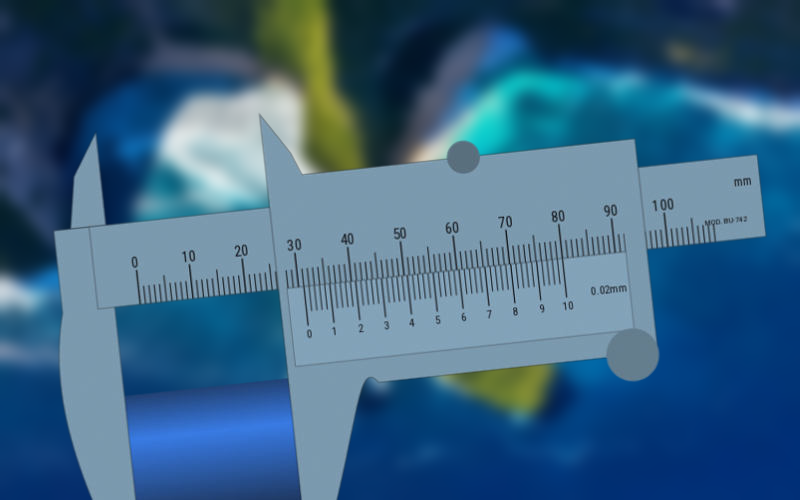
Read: {"value": 31.0, "unit": "mm"}
